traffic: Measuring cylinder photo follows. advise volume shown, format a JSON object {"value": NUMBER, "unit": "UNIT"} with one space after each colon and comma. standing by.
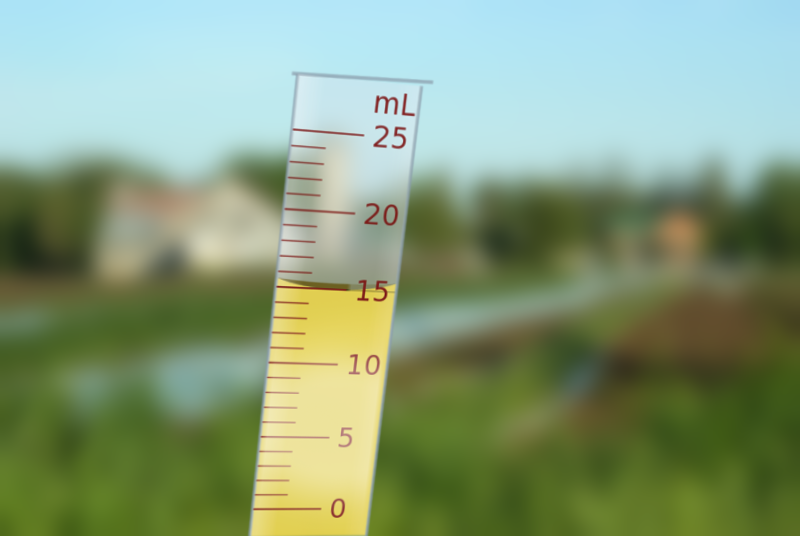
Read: {"value": 15, "unit": "mL"}
